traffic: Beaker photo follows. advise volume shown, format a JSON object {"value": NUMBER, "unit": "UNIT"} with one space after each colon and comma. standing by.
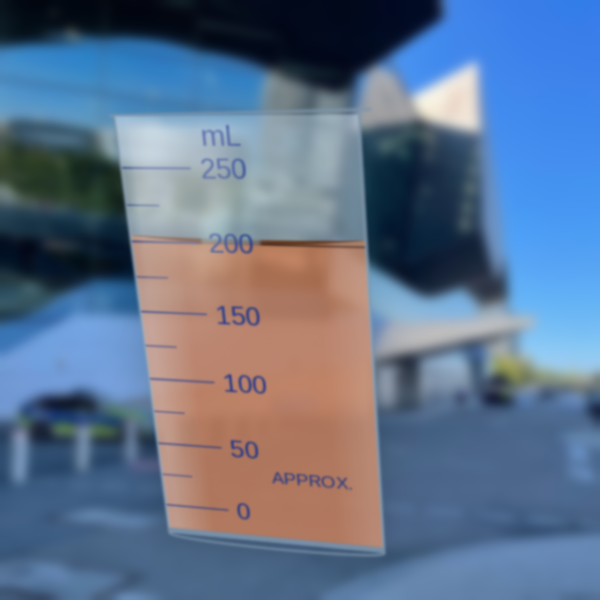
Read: {"value": 200, "unit": "mL"}
